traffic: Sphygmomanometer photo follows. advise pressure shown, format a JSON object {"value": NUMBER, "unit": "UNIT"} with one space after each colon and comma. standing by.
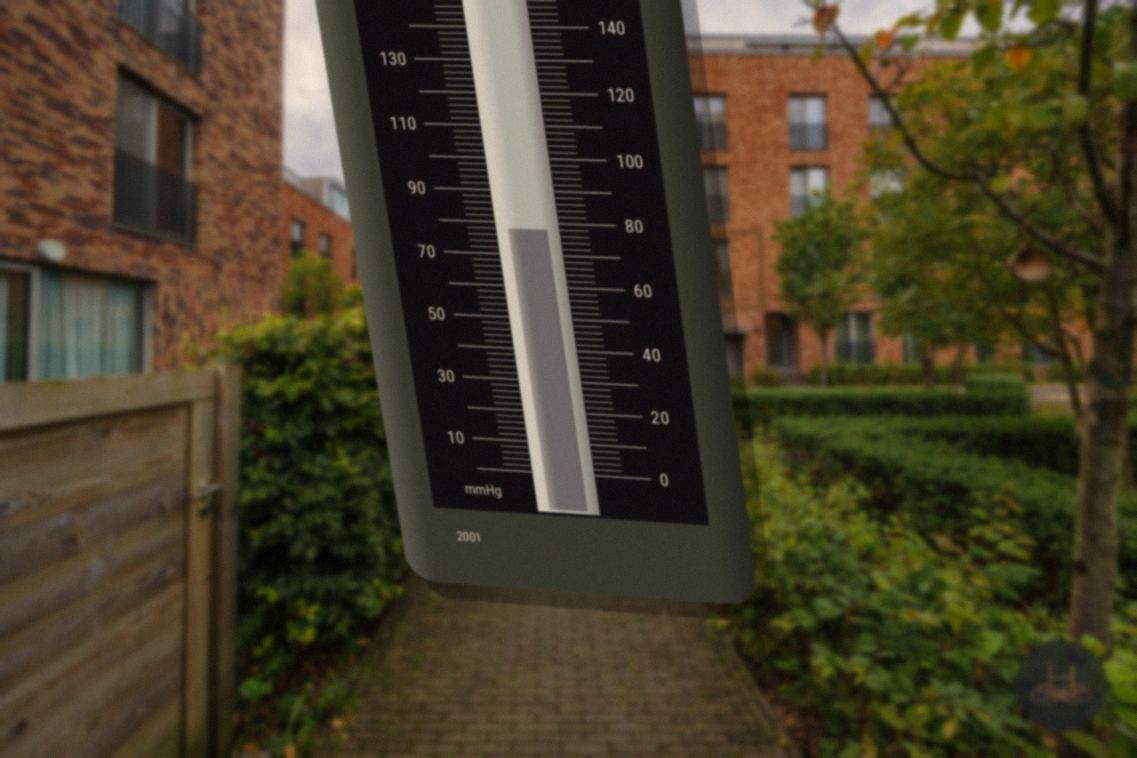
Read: {"value": 78, "unit": "mmHg"}
